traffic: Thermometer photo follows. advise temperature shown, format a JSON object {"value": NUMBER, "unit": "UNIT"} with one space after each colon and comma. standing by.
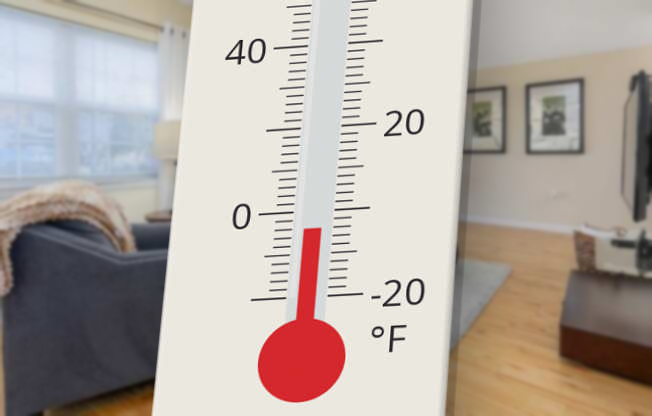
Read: {"value": -4, "unit": "°F"}
